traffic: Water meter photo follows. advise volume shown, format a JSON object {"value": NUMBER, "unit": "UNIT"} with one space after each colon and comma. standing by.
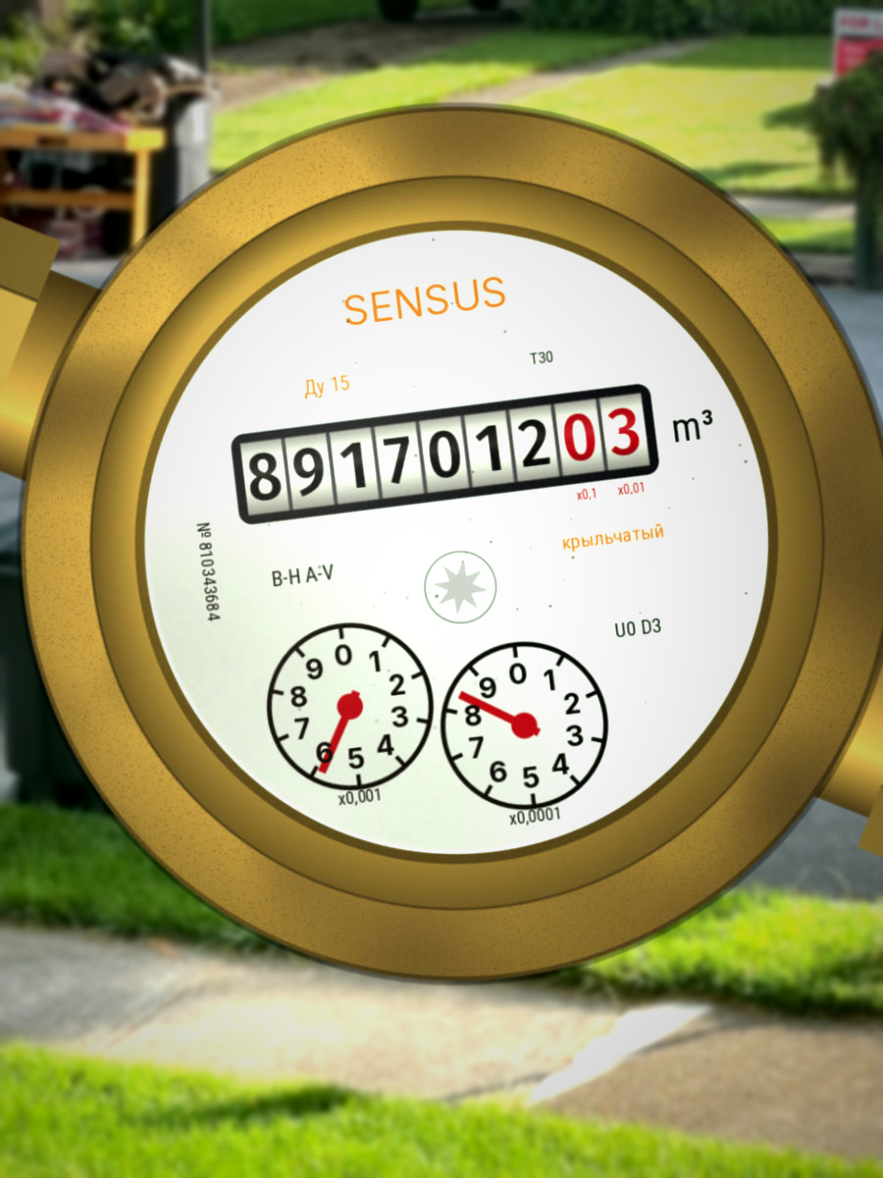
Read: {"value": 8917012.0358, "unit": "m³"}
